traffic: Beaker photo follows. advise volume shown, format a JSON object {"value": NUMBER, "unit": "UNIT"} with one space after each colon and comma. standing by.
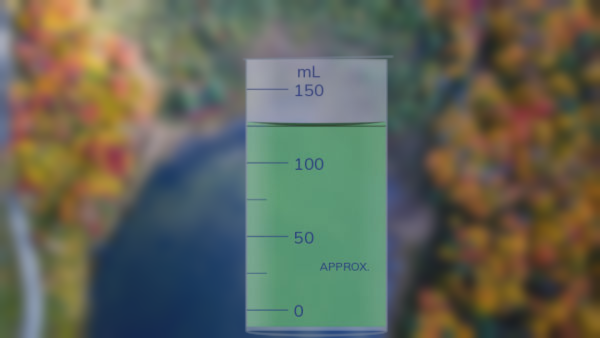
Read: {"value": 125, "unit": "mL"}
